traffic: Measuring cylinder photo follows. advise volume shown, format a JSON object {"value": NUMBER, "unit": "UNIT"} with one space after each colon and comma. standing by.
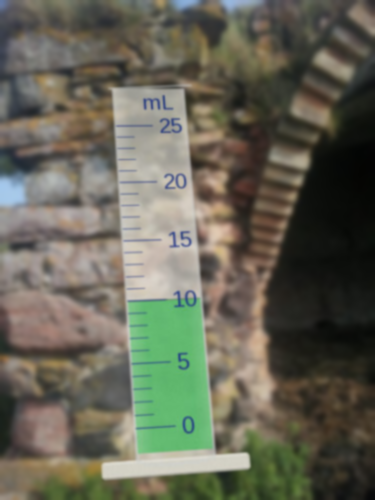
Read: {"value": 10, "unit": "mL"}
